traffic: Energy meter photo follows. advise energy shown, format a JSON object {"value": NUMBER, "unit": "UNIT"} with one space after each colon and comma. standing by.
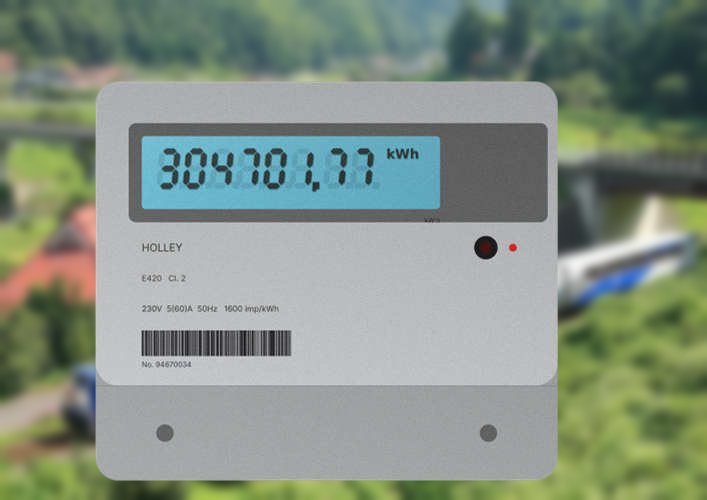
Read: {"value": 304701.77, "unit": "kWh"}
